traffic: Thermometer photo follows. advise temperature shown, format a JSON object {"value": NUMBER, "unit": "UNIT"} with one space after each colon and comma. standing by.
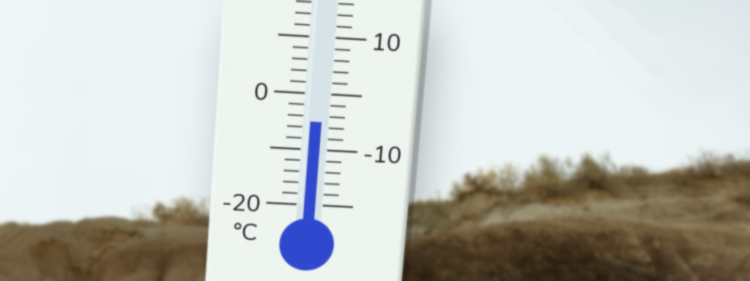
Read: {"value": -5, "unit": "°C"}
